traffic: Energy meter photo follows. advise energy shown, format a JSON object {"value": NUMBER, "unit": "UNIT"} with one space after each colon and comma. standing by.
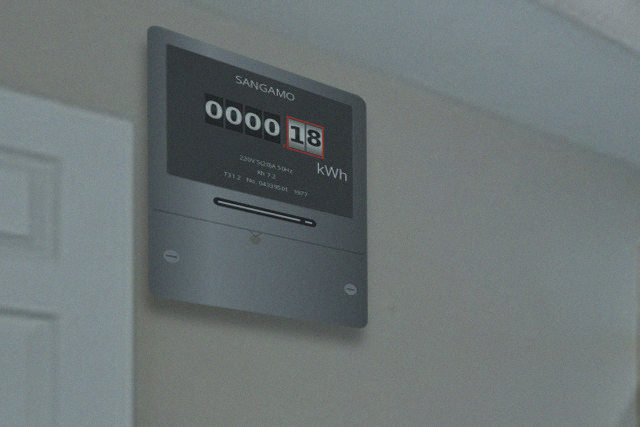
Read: {"value": 0.18, "unit": "kWh"}
